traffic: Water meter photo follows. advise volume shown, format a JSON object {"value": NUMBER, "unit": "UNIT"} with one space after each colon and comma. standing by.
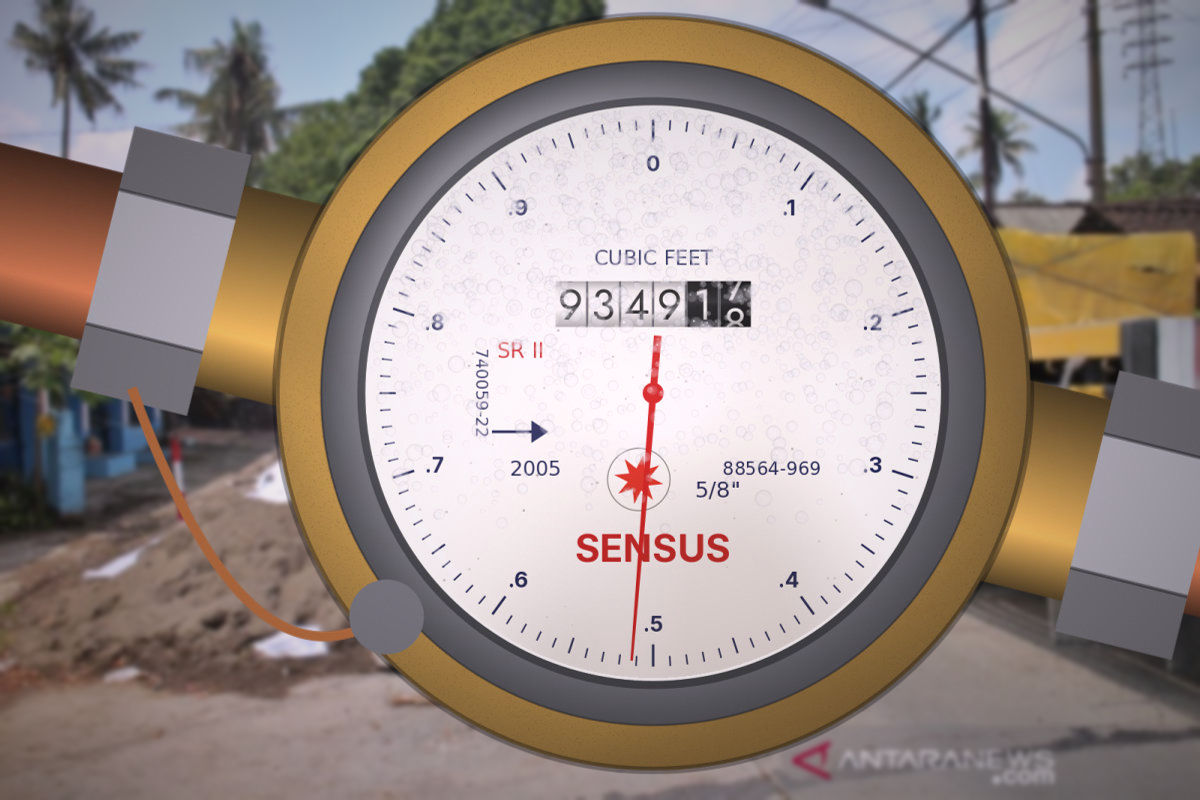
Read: {"value": 934917.51, "unit": "ft³"}
